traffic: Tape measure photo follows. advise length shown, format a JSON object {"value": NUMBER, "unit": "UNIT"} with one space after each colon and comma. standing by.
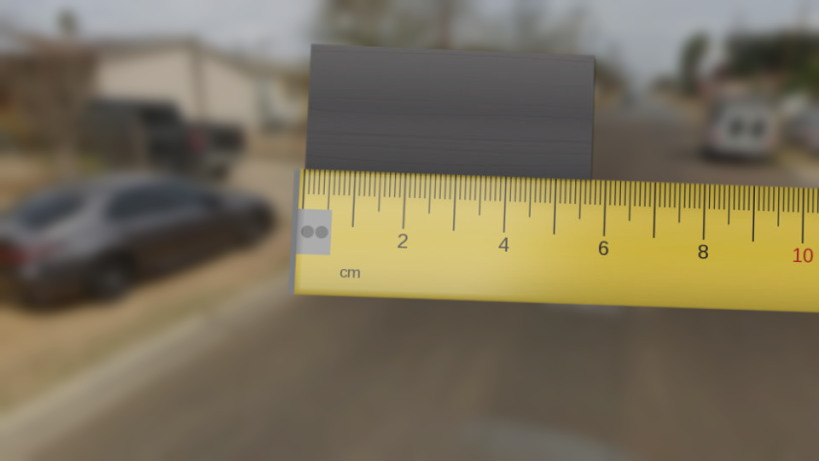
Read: {"value": 5.7, "unit": "cm"}
